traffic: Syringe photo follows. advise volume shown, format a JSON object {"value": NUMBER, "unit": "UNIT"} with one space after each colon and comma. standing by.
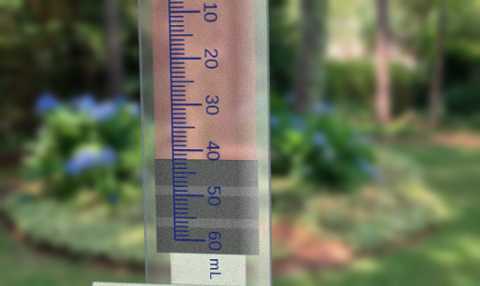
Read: {"value": 42, "unit": "mL"}
